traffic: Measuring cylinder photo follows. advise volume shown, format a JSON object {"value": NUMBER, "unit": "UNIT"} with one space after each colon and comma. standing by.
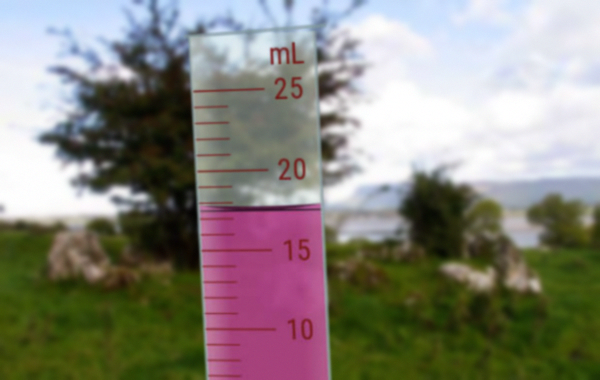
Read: {"value": 17.5, "unit": "mL"}
